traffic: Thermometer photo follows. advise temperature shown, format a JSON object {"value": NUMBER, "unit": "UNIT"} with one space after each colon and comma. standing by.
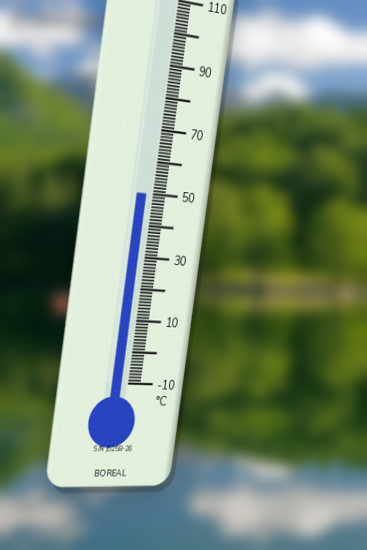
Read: {"value": 50, "unit": "°C"}
